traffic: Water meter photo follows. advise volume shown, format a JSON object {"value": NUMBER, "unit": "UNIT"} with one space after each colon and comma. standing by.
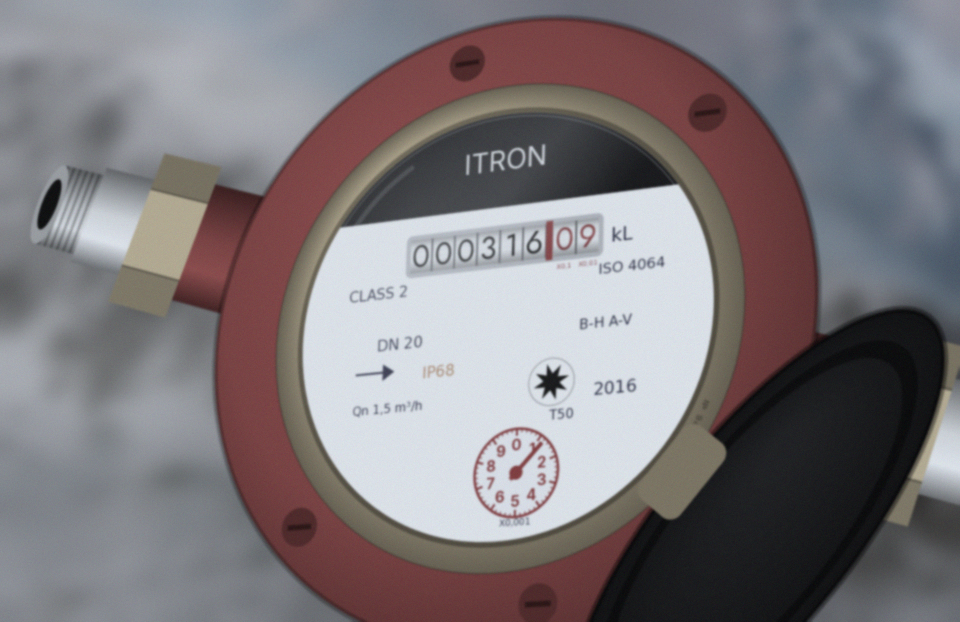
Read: {"value": 316.091, "unit": "kL"}
